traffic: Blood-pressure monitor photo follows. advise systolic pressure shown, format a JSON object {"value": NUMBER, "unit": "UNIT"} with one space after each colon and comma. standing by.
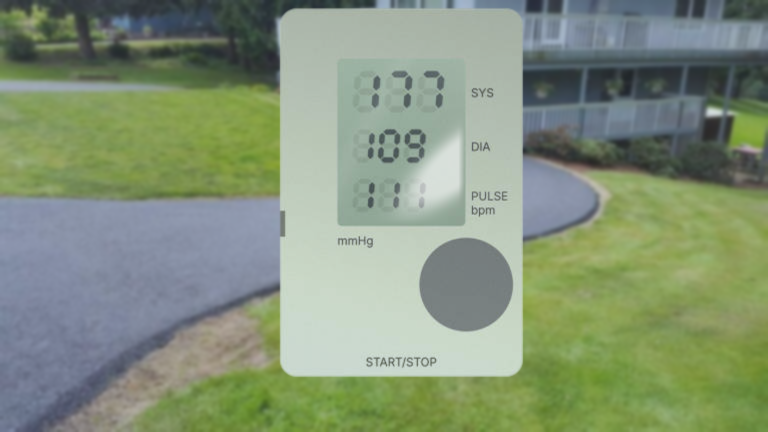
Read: {"value": 177, "unit": "mmHg"}
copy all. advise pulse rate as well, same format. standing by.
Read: {"value": 111, "unit": "bpm"}
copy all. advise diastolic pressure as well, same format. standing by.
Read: {"value": 109, "unit": "mmHg"}
